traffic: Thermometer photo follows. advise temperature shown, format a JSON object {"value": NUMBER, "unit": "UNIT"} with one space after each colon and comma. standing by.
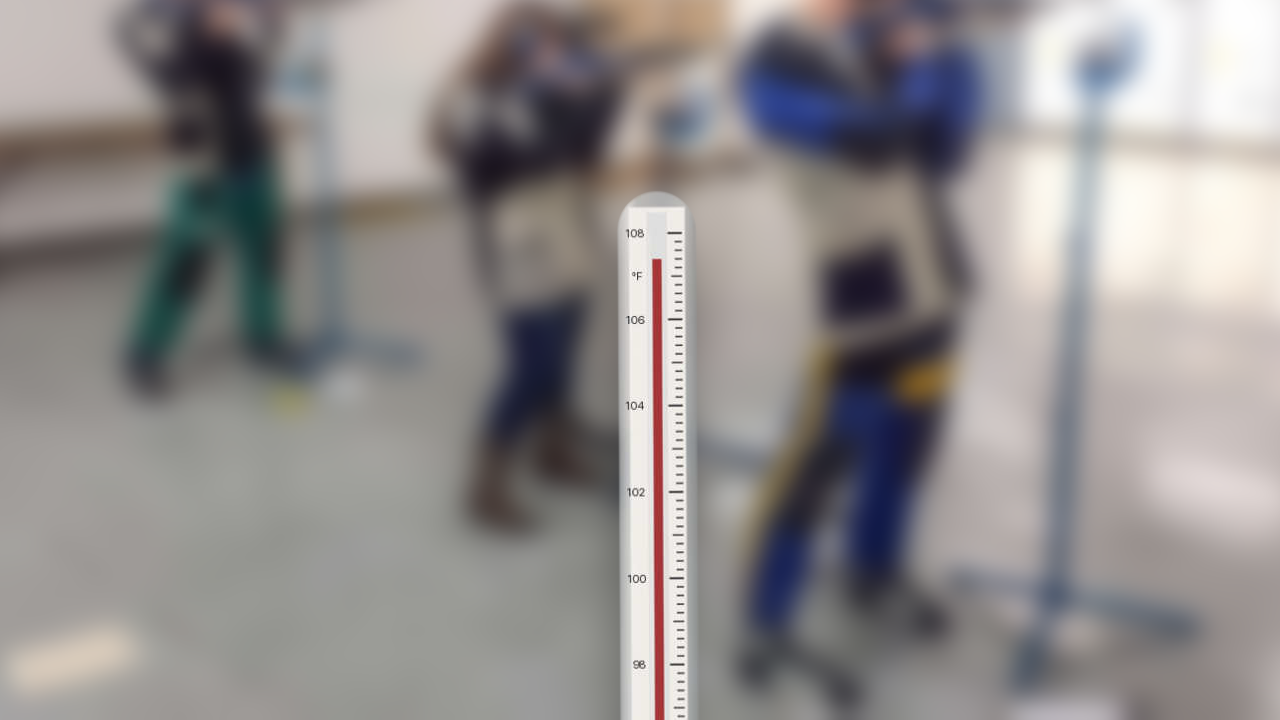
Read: {"value": 107.4, "unit": "°F"}
